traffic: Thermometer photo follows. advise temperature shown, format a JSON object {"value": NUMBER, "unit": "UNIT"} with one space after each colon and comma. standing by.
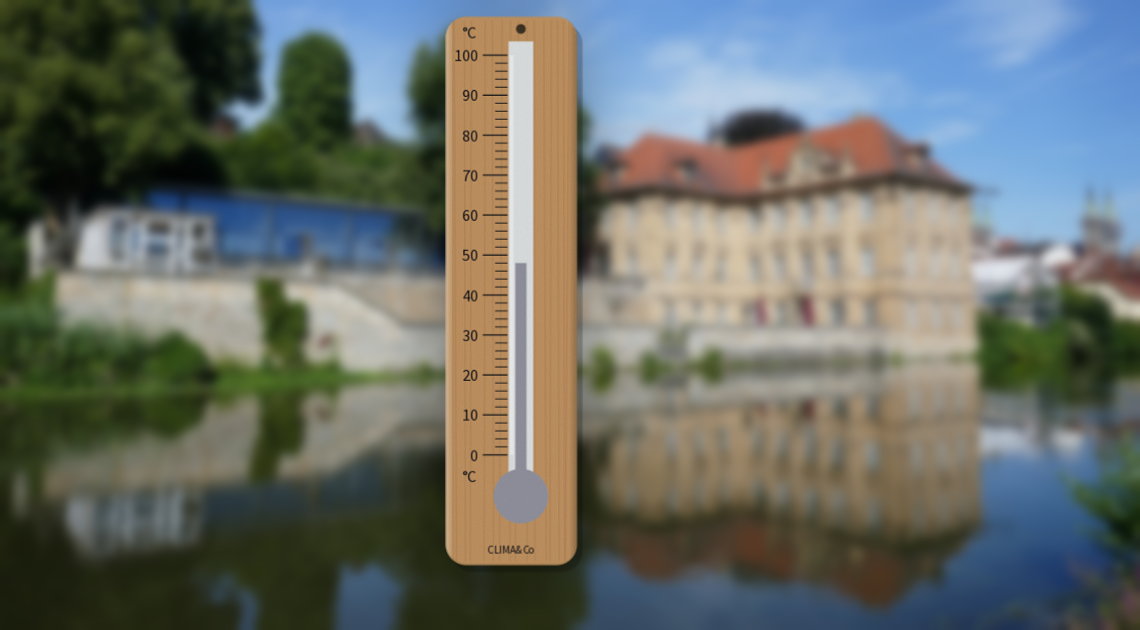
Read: {"value": 48, "unit": "°C"}
